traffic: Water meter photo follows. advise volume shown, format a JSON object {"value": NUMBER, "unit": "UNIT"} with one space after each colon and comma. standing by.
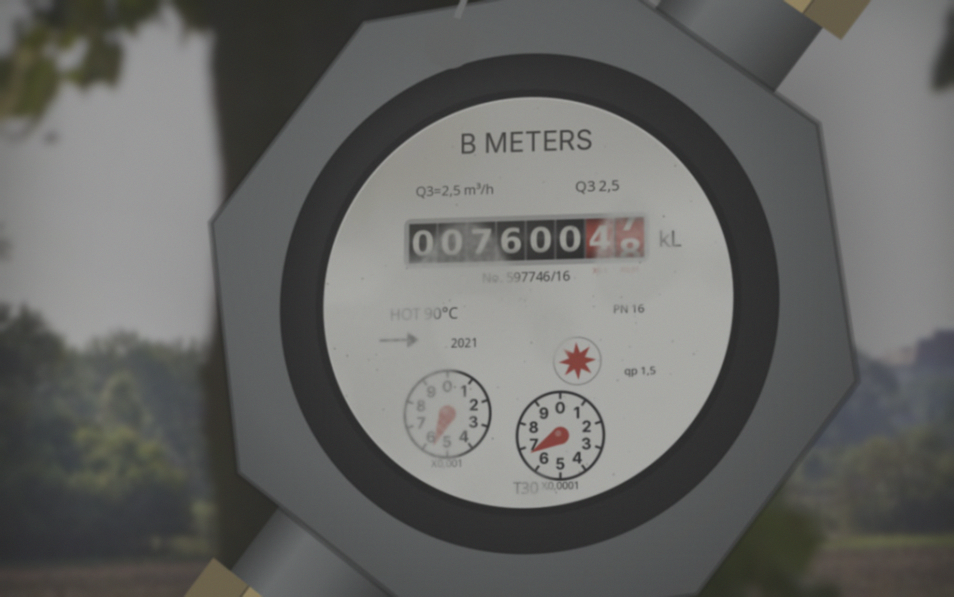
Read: {"value": 7600.4756, "unit": "kL"}
